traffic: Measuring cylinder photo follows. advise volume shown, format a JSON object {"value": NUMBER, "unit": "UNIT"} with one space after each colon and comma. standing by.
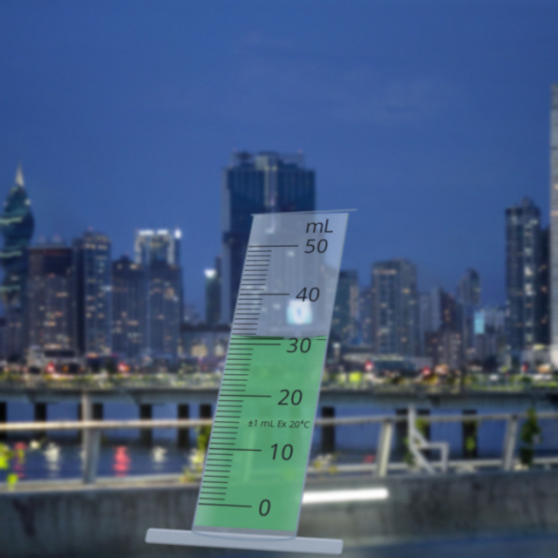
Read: {"value": 31, "unit": "mL"}
